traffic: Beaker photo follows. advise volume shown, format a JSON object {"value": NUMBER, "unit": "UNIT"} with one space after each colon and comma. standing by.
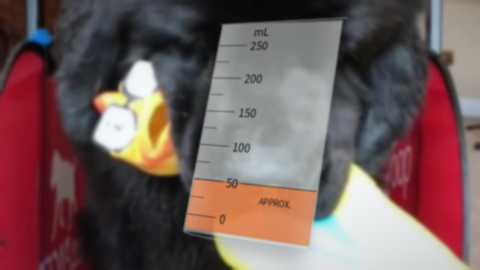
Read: {"value": 50, "unit": "mL"}
